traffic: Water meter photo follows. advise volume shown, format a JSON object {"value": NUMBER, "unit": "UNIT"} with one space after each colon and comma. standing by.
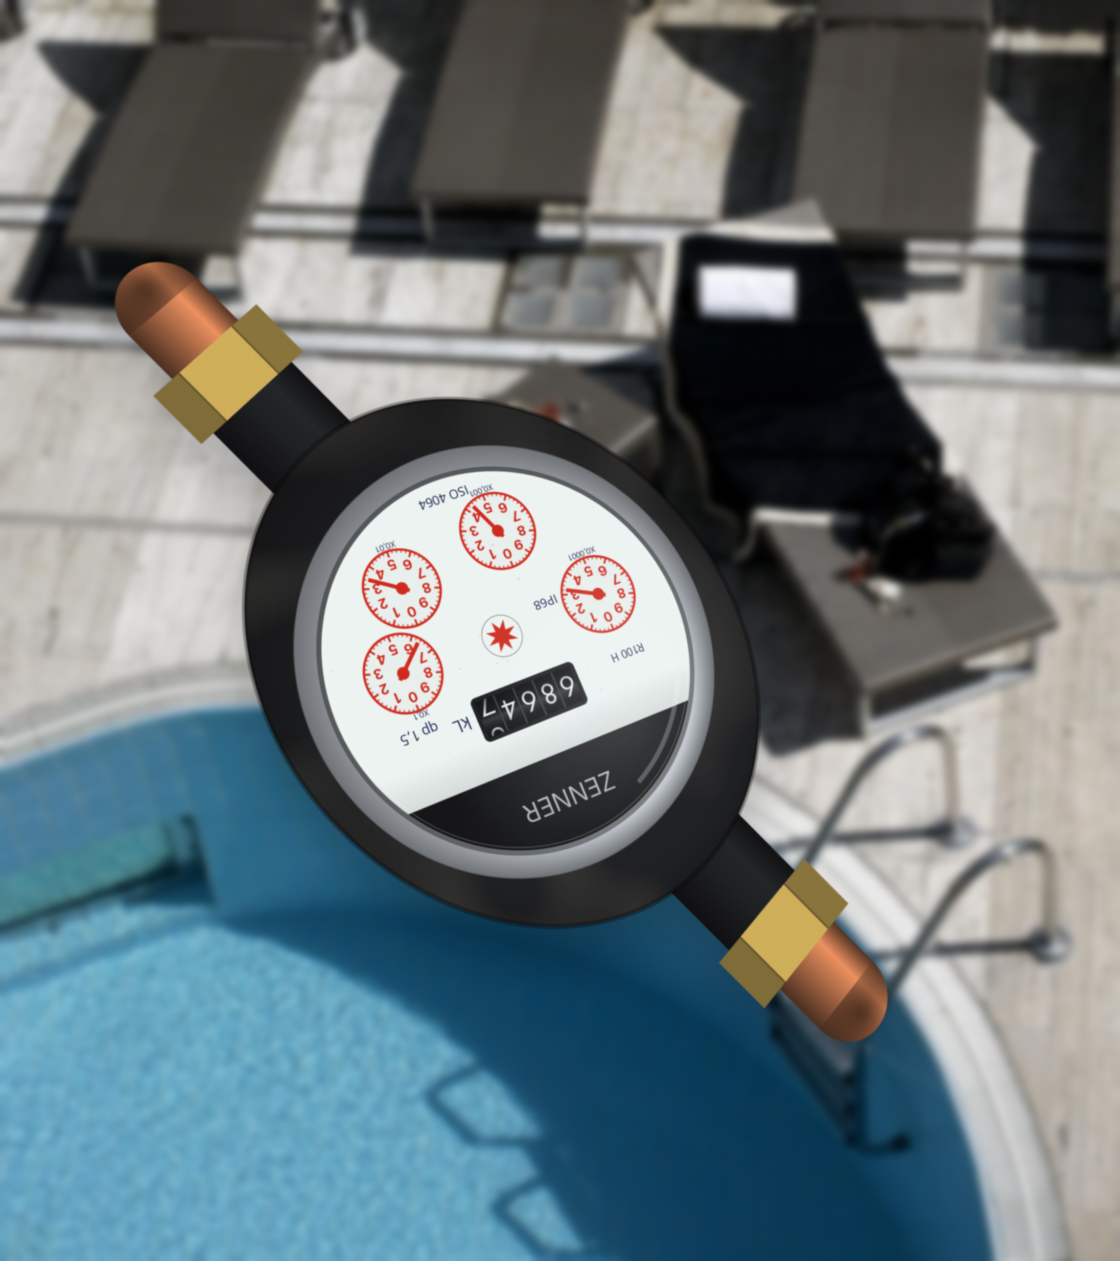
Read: {"value": 68646.6343, "unit": "kL"}
